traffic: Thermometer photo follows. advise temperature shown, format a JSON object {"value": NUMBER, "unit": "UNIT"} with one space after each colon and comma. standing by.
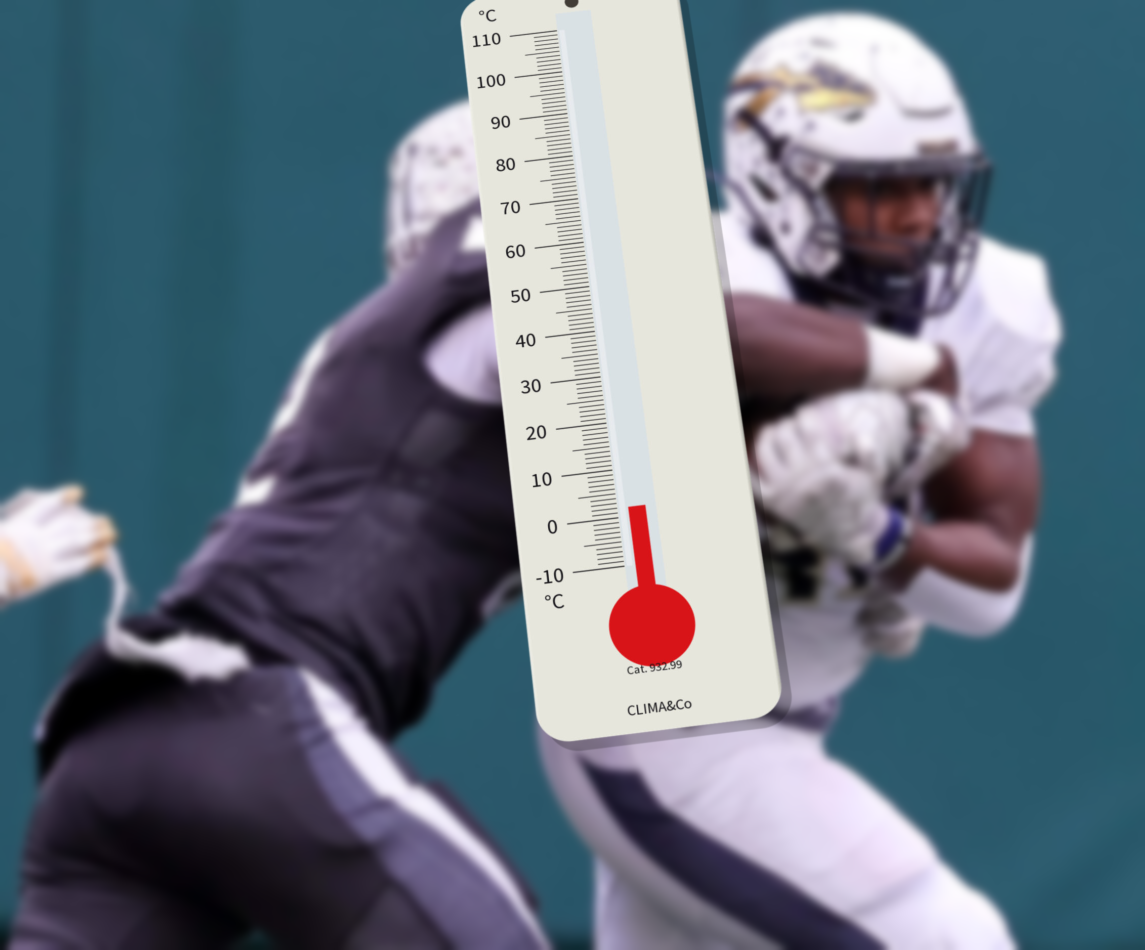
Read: {"value": 2, "unit": "°C"}
